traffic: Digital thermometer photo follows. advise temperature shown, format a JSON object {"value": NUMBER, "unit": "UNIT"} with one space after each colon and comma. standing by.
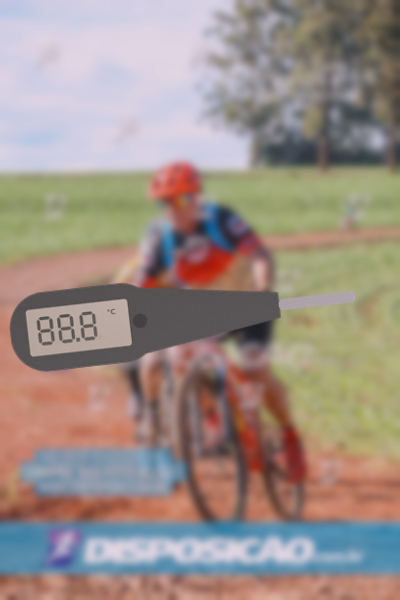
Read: {"value": 88.8, "unit": "°C"}
